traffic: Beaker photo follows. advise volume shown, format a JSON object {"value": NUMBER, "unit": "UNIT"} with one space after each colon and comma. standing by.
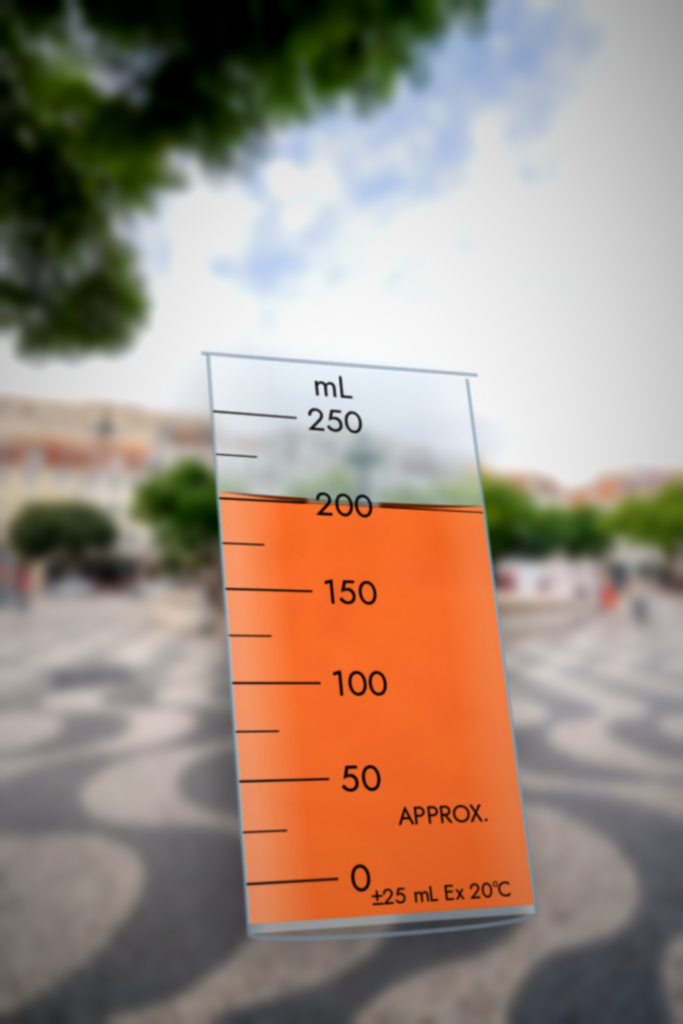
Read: {"value": 200, "unit": "mL"}
